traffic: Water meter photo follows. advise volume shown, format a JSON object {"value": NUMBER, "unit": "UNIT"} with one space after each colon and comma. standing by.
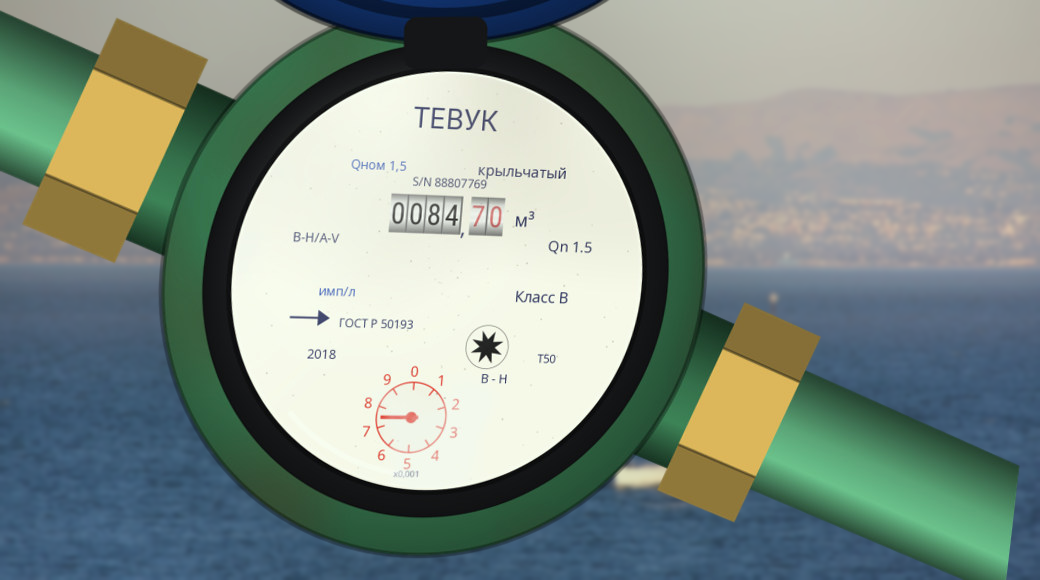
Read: {"value": 84.707, "unit": "m³"}
